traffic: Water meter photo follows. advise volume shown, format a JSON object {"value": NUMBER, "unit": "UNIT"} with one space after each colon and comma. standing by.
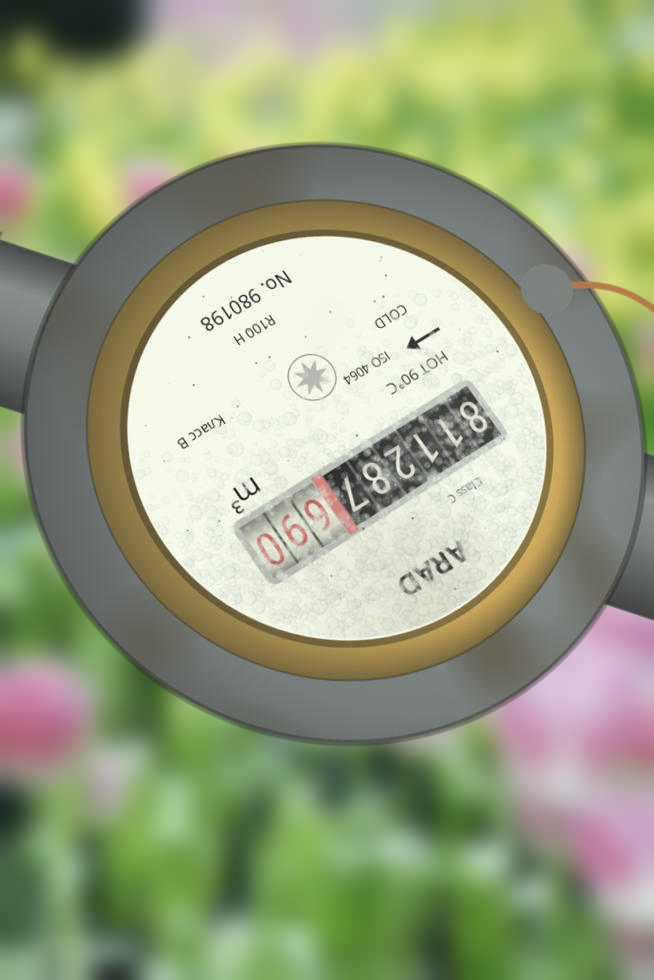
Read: {"value": 811287.690, "unit": "m³"}
